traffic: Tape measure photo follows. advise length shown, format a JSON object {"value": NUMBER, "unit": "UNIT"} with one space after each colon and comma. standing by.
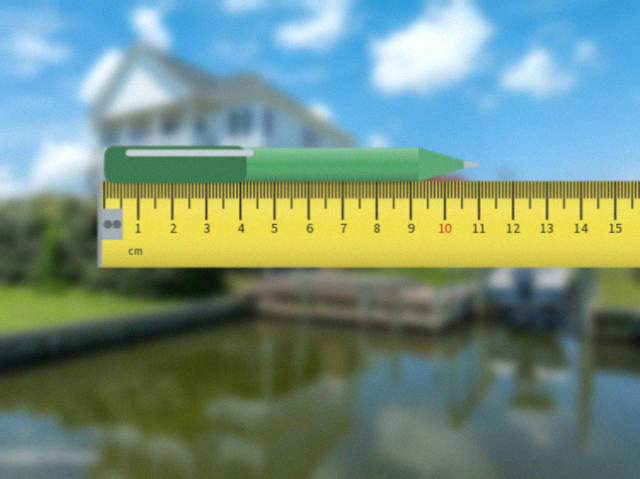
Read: {"value": 11, "unit": "cm"}
